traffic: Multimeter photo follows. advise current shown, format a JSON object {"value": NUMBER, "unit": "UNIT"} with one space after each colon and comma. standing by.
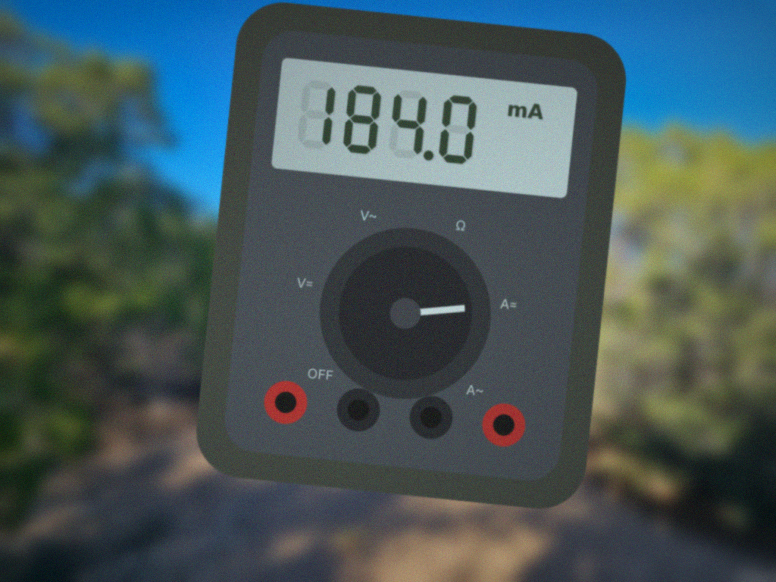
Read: {"value": 184.0, "unit": "mA"}
